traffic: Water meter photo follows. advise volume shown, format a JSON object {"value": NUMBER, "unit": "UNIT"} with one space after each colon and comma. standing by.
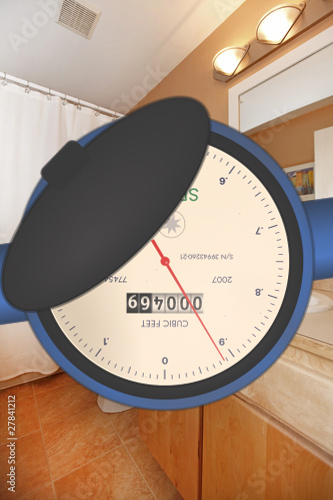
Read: {"value": 468.91, "unit": "ft³"}
